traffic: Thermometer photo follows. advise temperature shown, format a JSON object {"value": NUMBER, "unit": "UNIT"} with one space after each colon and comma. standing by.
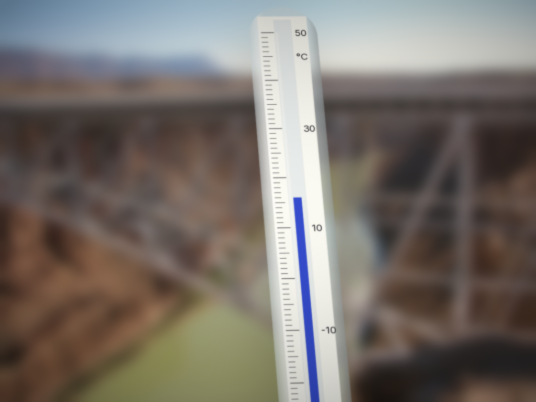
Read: {"value": 16, "unit": "°C"}
